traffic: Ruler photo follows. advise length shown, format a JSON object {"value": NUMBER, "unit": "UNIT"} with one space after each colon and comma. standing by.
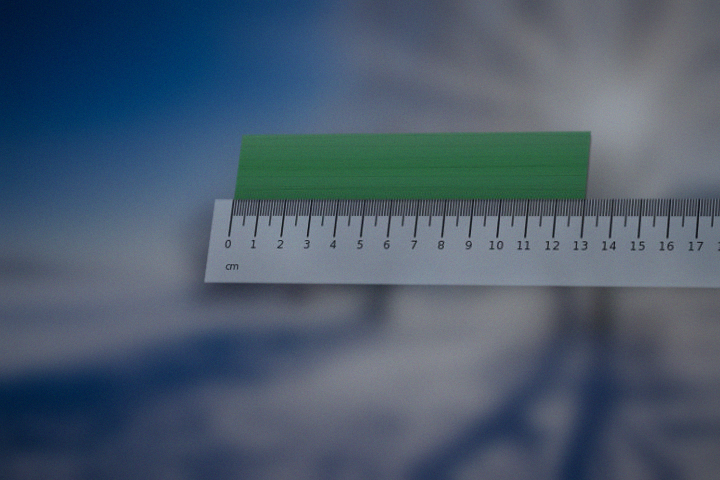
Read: {"value": 13, "unit": "cm"}
